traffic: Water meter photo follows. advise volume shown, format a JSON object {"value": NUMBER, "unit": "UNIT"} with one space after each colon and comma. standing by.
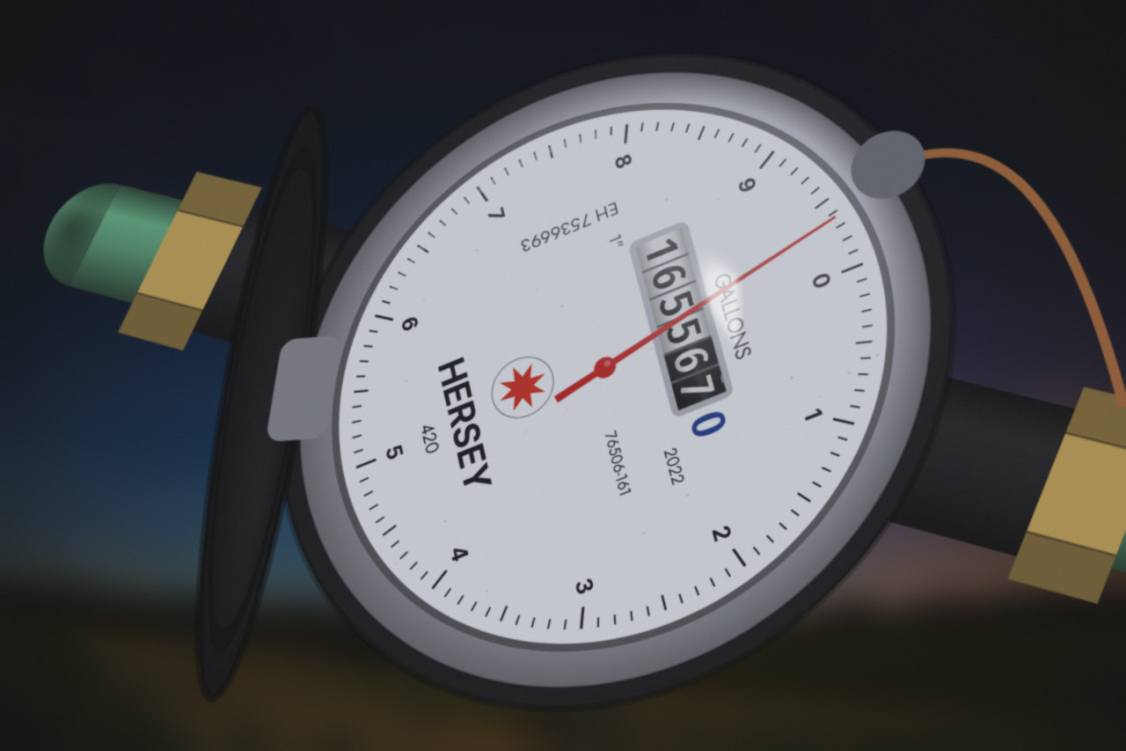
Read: {"value": 1655669.6, "unit": "gal"}
